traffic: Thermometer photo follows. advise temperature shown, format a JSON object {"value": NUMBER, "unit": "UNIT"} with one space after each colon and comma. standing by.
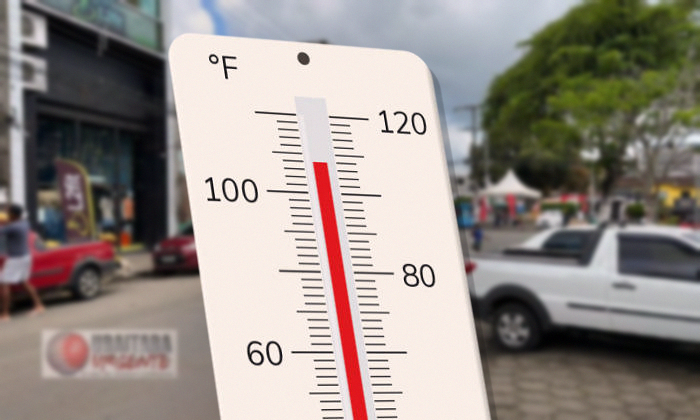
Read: {"value": 108, "unit": "°F"}
